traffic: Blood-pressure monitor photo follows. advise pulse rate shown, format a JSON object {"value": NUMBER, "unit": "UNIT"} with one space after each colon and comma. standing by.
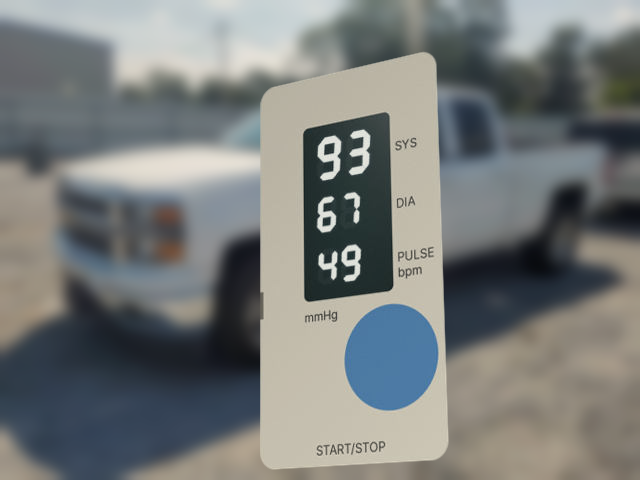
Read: {"value": 49, "unit": "bpm"}
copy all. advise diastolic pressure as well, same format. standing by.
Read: {"value": 67, "unit": "mmHg"}
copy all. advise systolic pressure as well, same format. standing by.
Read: {"value": 93, "unit": "mmHg"}
